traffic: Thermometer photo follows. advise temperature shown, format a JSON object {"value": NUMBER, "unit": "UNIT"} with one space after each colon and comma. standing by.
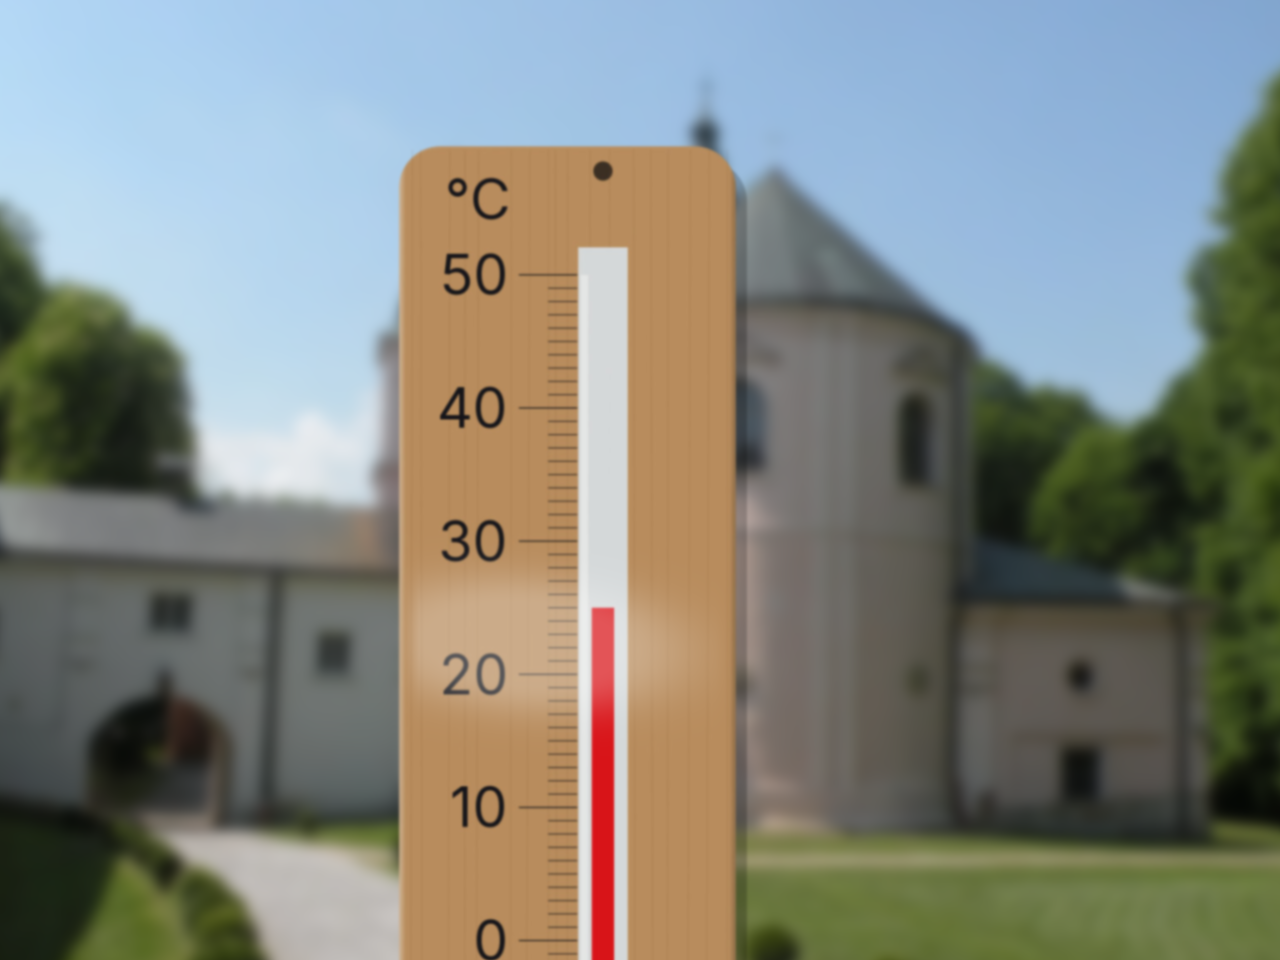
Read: {"value": 25, "unit": "°C"}
